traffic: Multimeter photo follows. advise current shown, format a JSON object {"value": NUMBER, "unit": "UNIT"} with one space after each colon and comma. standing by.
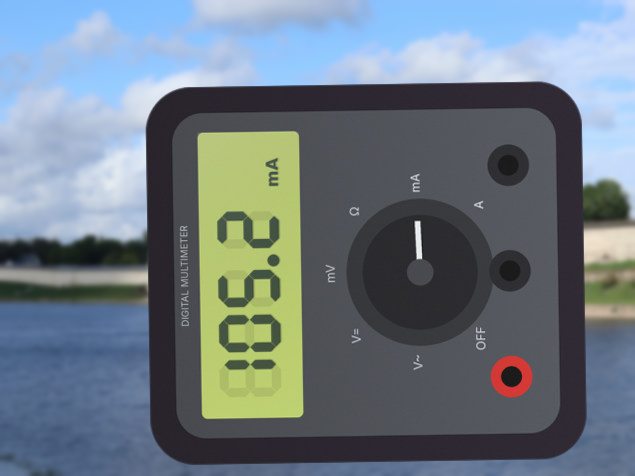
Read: {"value": 105.2, "unit": "mA"}
